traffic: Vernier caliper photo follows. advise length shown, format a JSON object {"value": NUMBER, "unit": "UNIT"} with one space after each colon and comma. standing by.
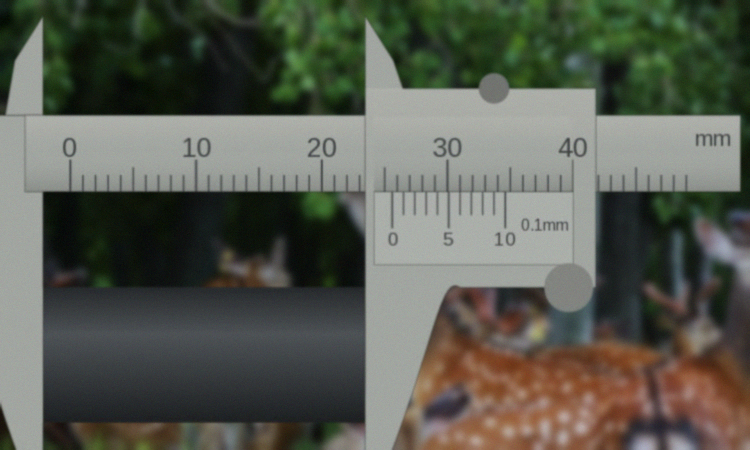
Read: {"value": 25.6, "unit": "mm"}
